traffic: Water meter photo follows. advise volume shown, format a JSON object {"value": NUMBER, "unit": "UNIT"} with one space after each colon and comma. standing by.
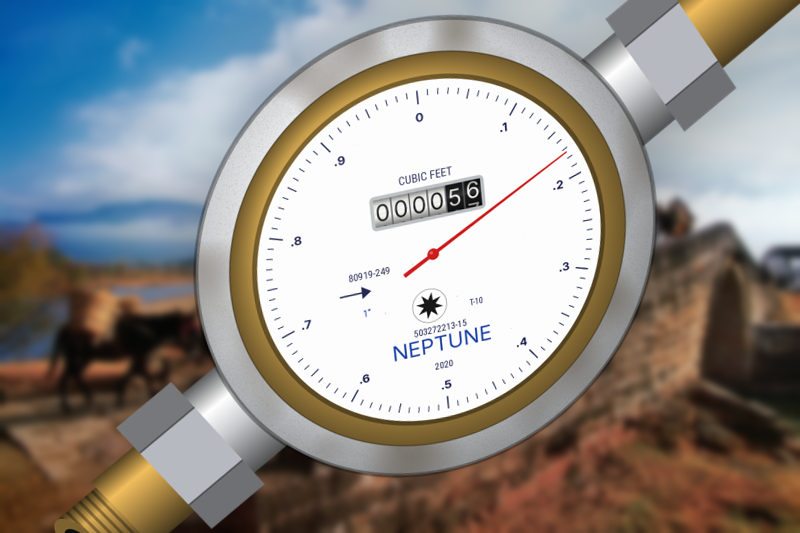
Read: {"value": 56.17, "unit": "ft³"}
